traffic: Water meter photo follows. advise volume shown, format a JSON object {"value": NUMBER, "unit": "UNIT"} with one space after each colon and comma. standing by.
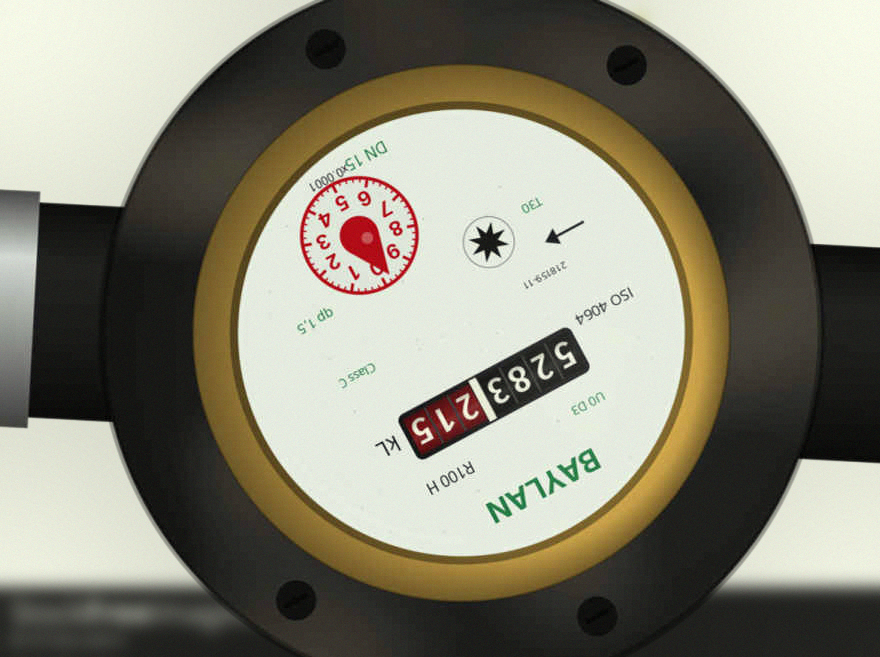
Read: {"value": 5283.2149, "unit": "kL"}
